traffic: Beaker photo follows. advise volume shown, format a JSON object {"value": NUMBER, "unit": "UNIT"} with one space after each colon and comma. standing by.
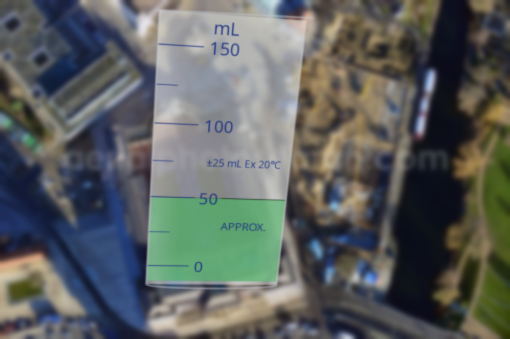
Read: {"value": 50, "unit": "mL"}
